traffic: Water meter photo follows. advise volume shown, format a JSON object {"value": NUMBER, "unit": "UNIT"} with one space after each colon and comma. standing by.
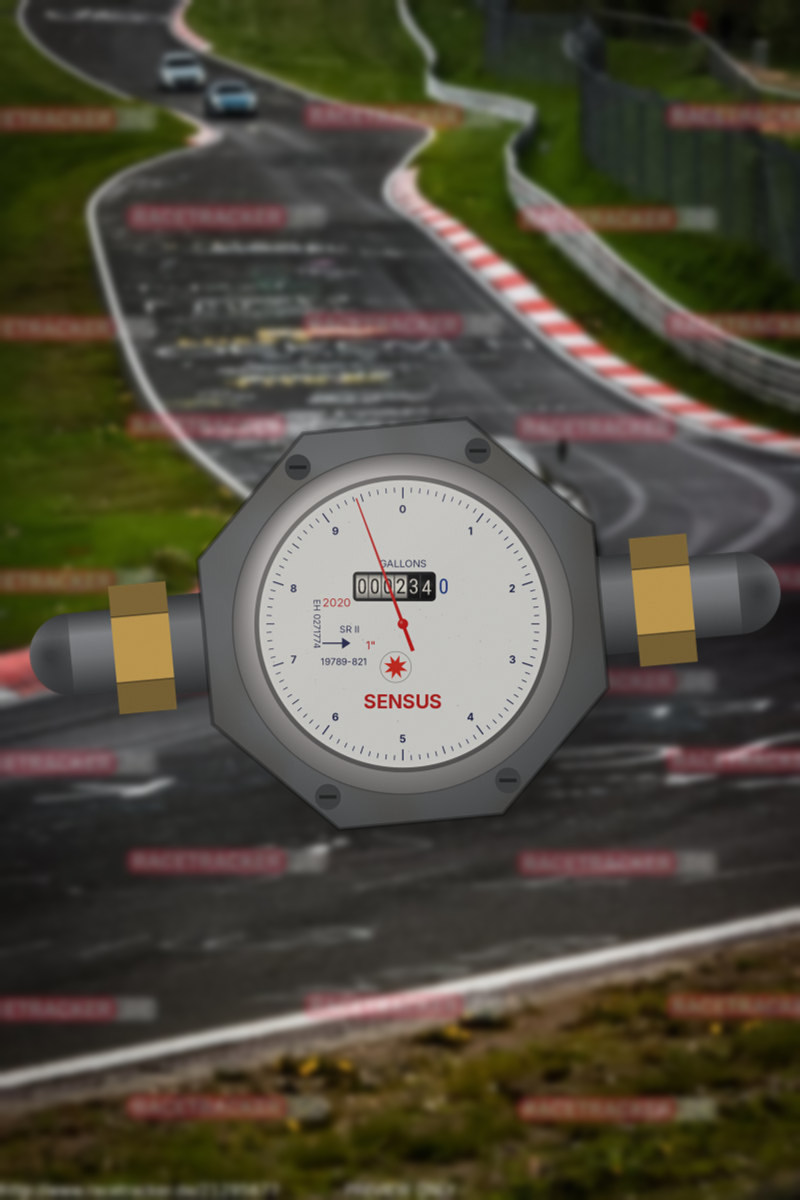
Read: {"value": 2339.4, "unit": "gal"}
